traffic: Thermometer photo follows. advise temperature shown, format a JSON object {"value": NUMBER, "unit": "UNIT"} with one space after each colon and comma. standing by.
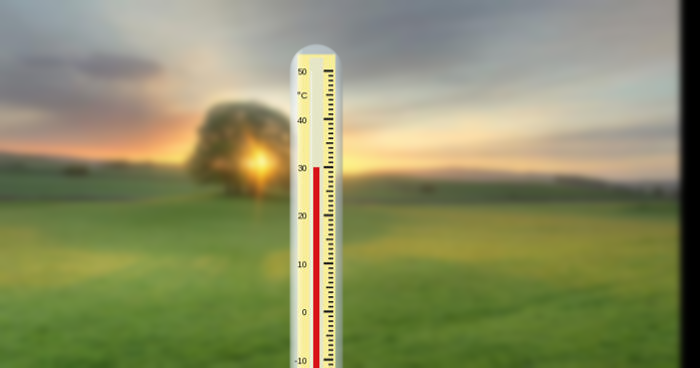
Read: {"value": 30, "unit": "°C"}
